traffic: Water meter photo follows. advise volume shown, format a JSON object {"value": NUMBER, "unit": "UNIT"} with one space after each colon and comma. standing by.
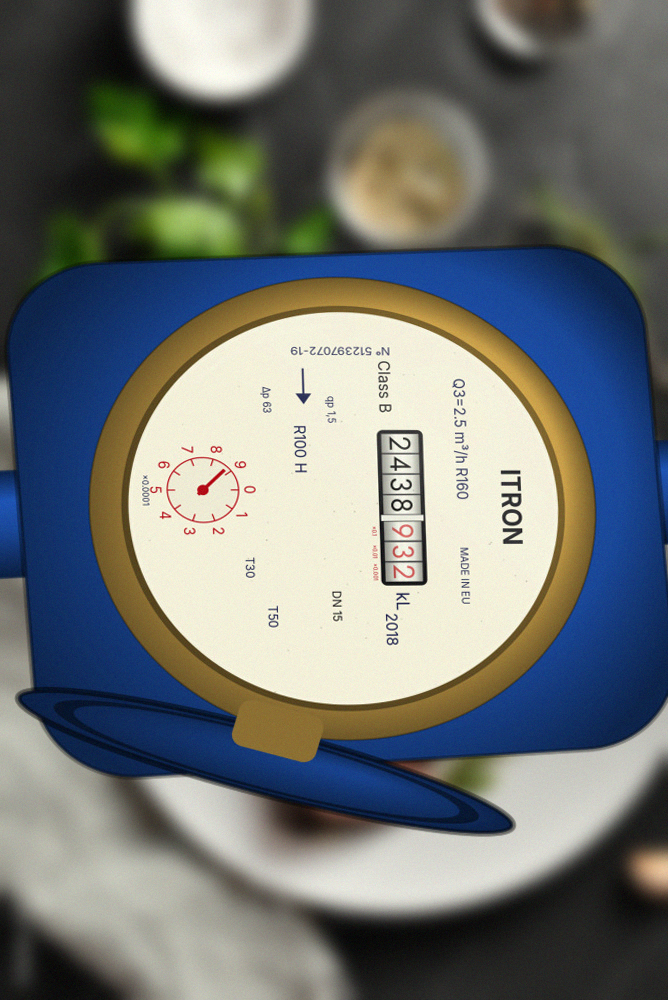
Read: {"value": 2438.9328, "unit": "kL"}
